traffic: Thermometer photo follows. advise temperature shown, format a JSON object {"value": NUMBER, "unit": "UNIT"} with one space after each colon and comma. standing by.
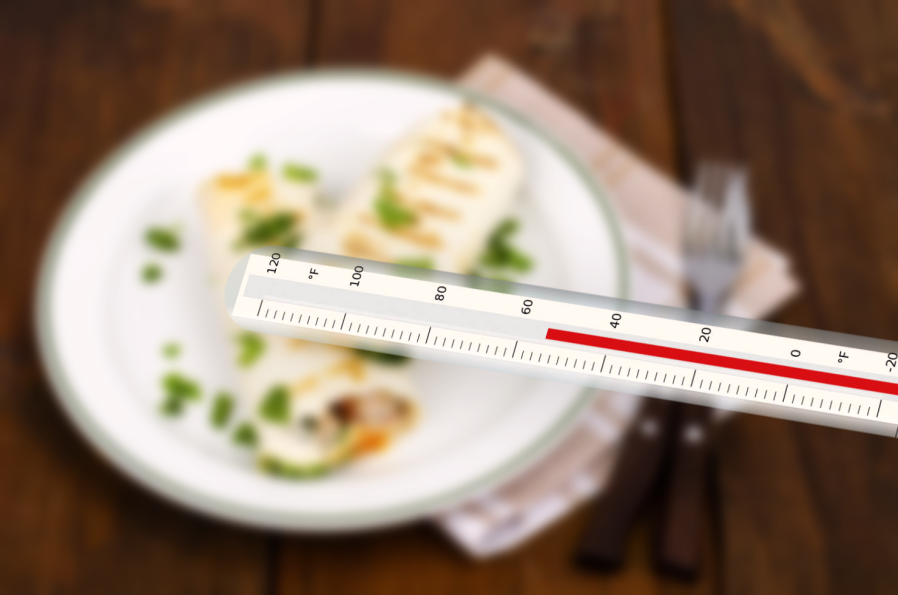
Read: {"value": 54, "unit": "°F"}
